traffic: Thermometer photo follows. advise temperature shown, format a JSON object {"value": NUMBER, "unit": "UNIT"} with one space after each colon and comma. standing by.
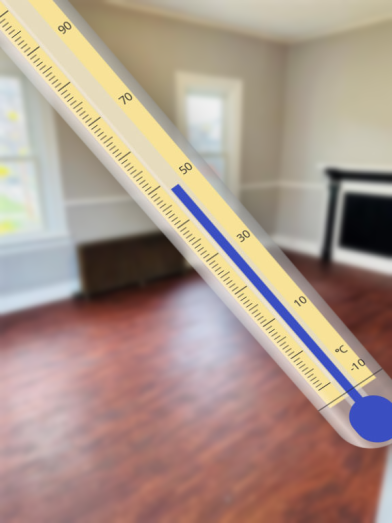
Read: {"value": 48, "unit": "°C"}
